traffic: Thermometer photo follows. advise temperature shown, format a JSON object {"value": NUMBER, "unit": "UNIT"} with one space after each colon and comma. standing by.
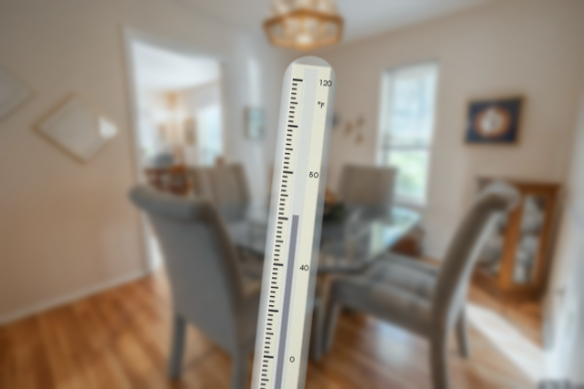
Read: {"value": 62, "unit": "°F"}
